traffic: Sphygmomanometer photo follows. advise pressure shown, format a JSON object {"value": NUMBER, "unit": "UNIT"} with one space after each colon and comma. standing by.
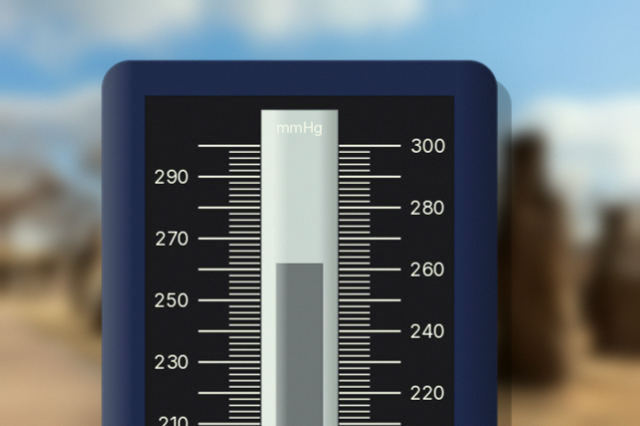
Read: {"value": 262, "unit": "mmHg"}
